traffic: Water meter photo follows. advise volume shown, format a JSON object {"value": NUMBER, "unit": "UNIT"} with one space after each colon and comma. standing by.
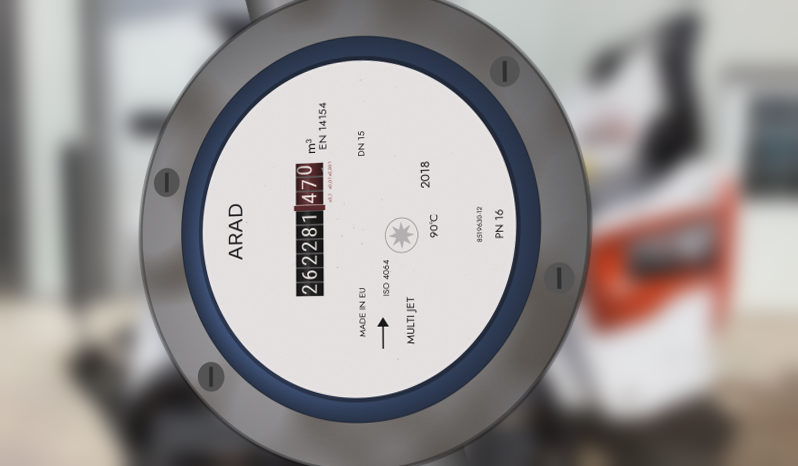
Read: {"value": 262281.470, "unit": "m³"}
